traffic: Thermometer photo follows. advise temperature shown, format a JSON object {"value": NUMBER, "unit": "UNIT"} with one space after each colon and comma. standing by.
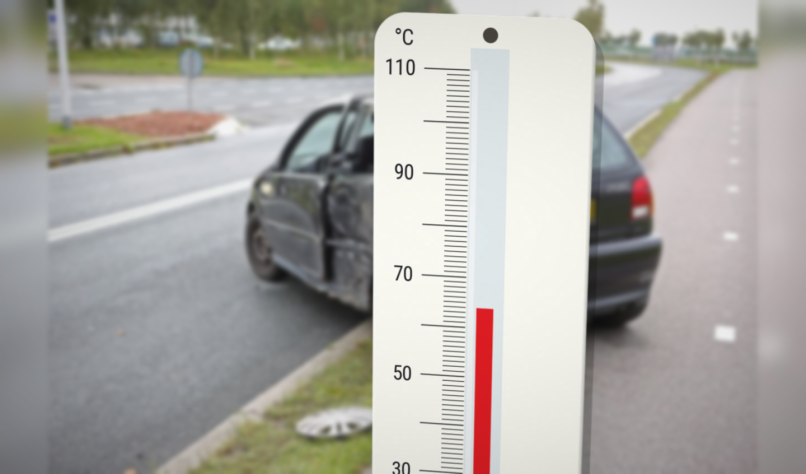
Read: {"value": 64, "unit": "°C"}
